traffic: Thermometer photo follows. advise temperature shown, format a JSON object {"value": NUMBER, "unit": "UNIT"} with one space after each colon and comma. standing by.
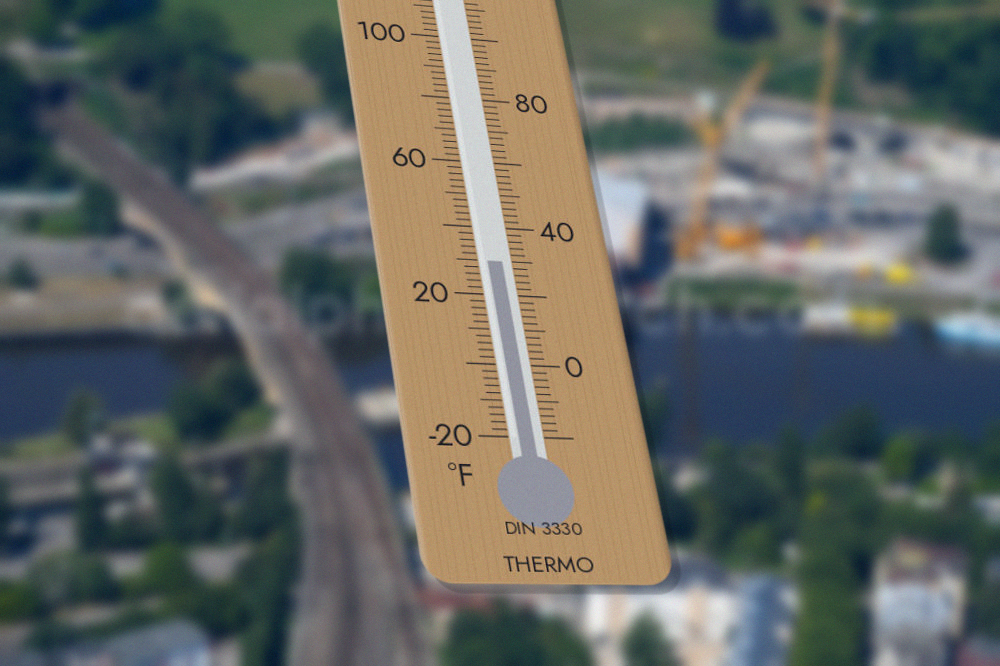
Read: {"value": 30, "unit": "°F"}
